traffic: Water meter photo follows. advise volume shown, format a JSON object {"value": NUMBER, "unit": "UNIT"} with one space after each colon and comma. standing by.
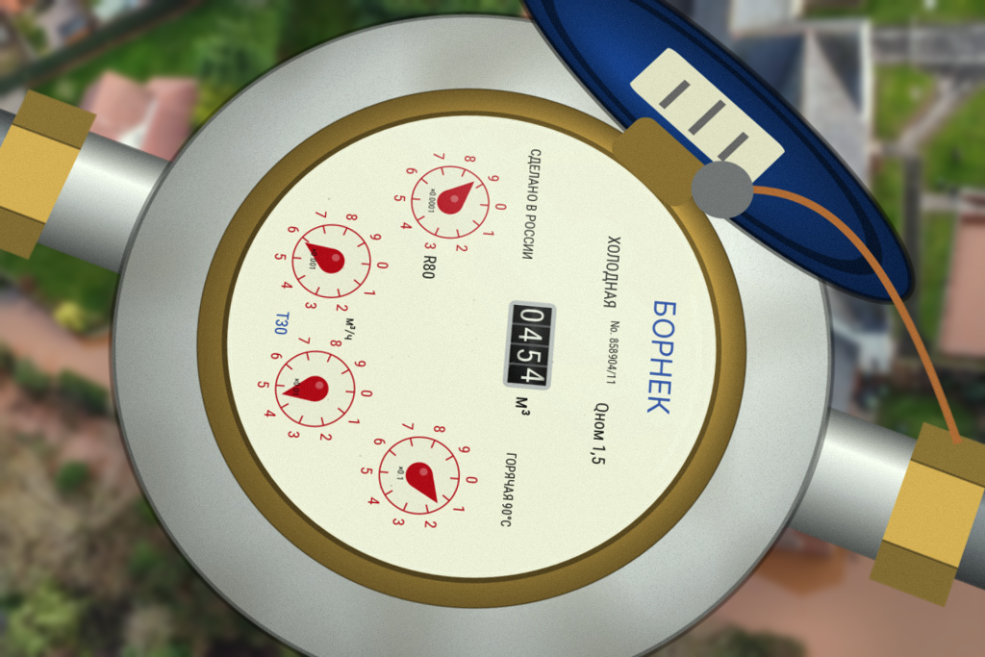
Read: {"value": 454.1458, "unit": "m³"}
